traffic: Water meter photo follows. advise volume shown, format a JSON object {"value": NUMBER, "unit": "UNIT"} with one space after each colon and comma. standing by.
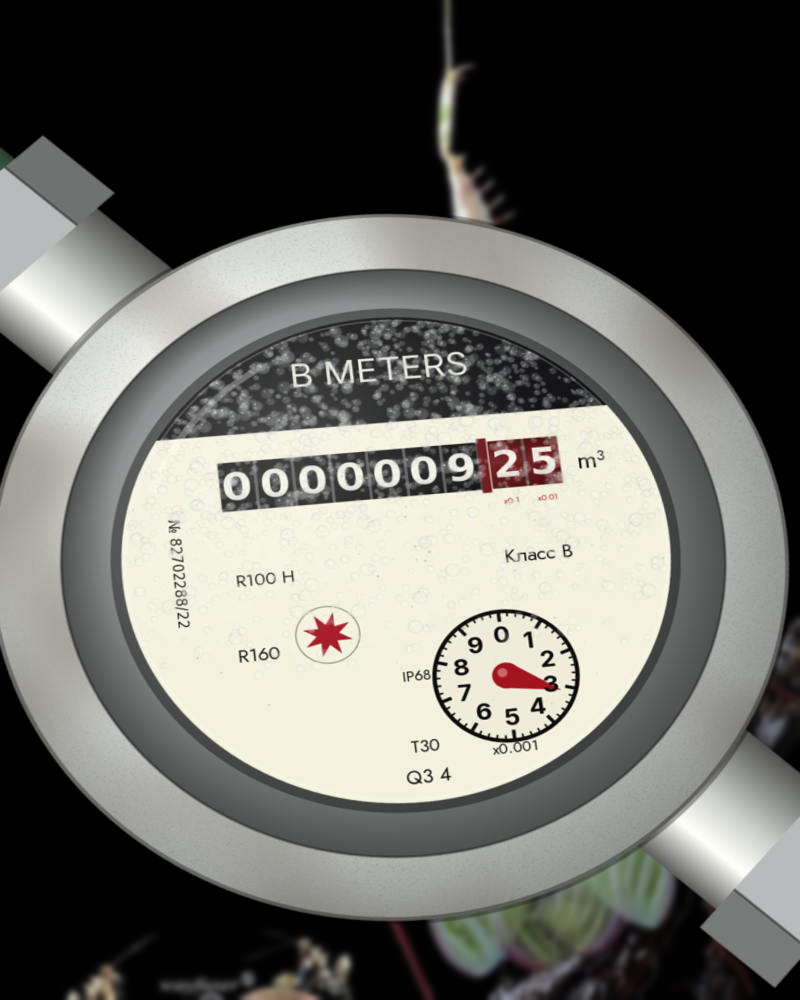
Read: {"value": 9.253, "unit": "m³"}
